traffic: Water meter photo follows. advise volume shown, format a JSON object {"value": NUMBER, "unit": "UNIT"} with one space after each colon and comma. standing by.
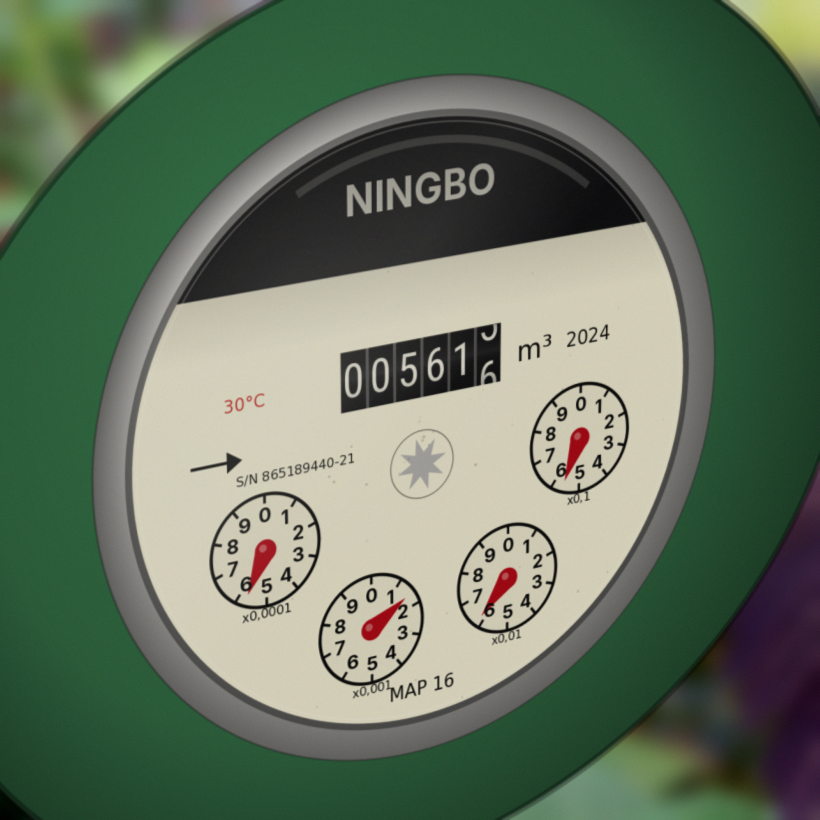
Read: {"value": 5615.5615, "unit": "m³"}
